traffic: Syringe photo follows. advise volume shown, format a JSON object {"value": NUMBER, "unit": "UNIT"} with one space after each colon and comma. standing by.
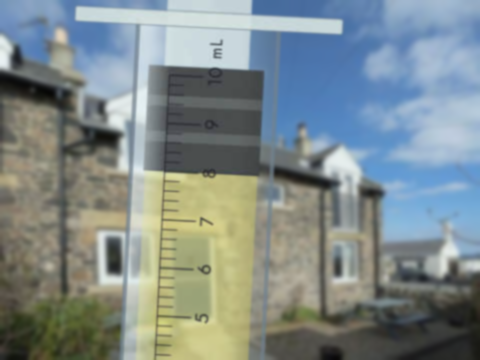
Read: {"value": 8, "unit": "mL"}
